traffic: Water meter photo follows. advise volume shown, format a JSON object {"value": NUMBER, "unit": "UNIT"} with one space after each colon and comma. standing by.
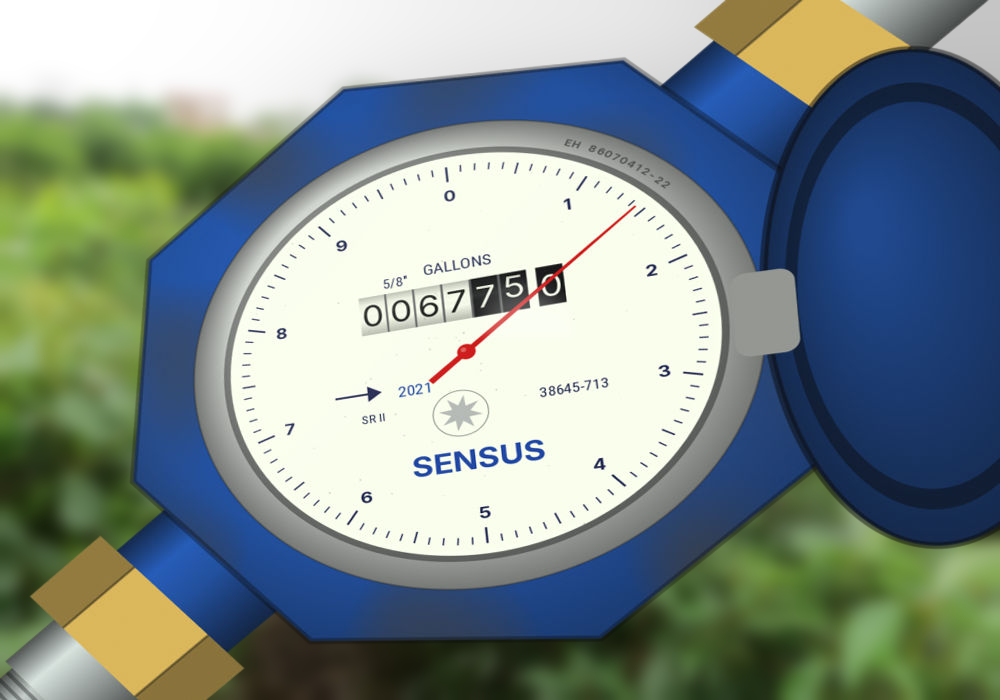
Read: {"value": 67751.4, "unit": "gal"}
